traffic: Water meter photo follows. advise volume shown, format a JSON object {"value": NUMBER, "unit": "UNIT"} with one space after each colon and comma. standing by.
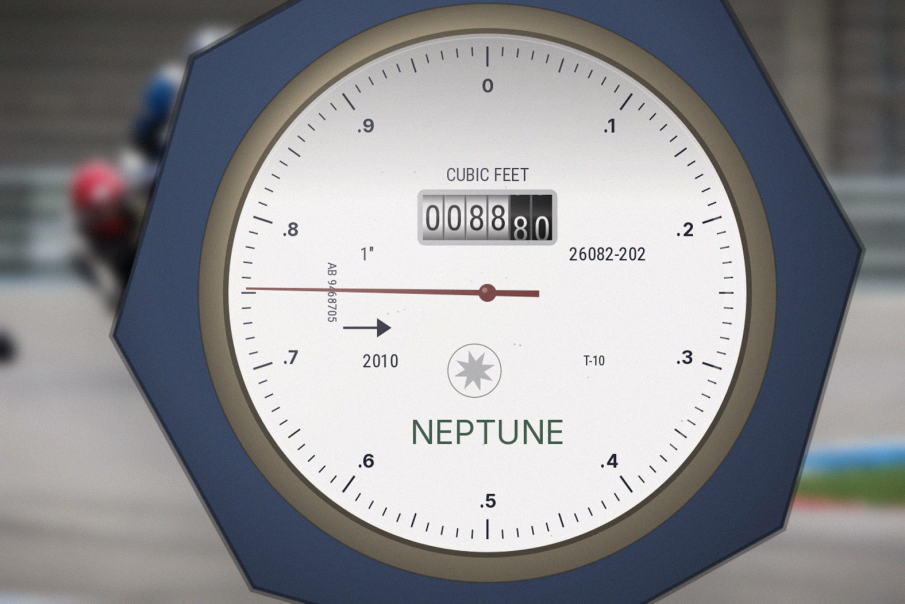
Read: {"value": 8879.75, "unit": "ft³"}
